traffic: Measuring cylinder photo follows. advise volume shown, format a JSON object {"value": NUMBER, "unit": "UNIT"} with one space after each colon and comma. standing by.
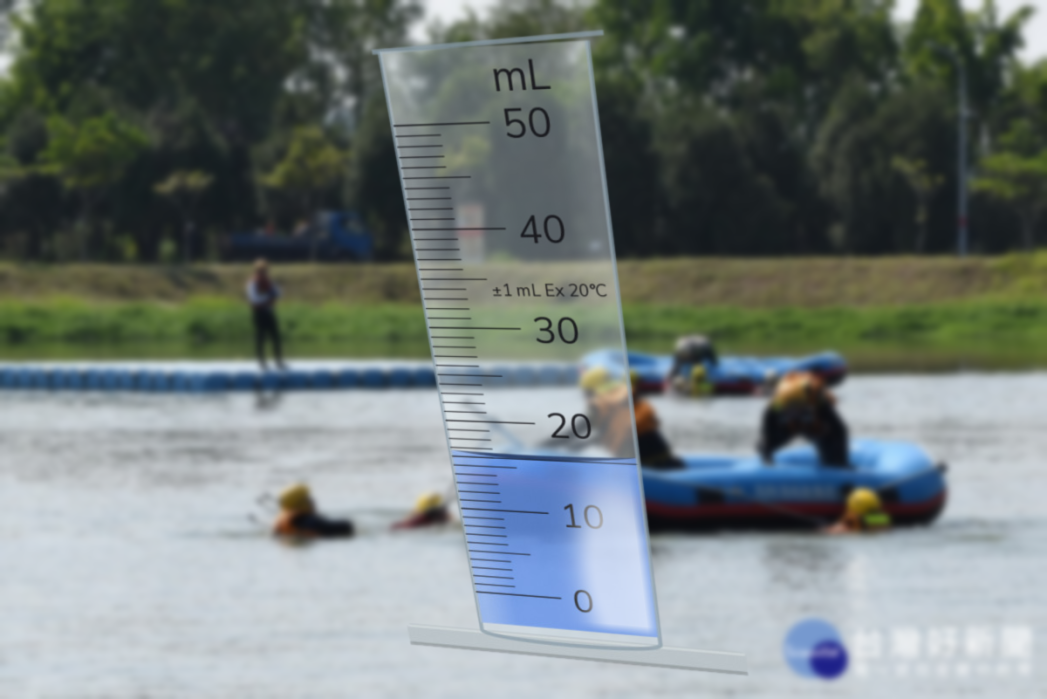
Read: {"value": 16, "unit": "mL"}
